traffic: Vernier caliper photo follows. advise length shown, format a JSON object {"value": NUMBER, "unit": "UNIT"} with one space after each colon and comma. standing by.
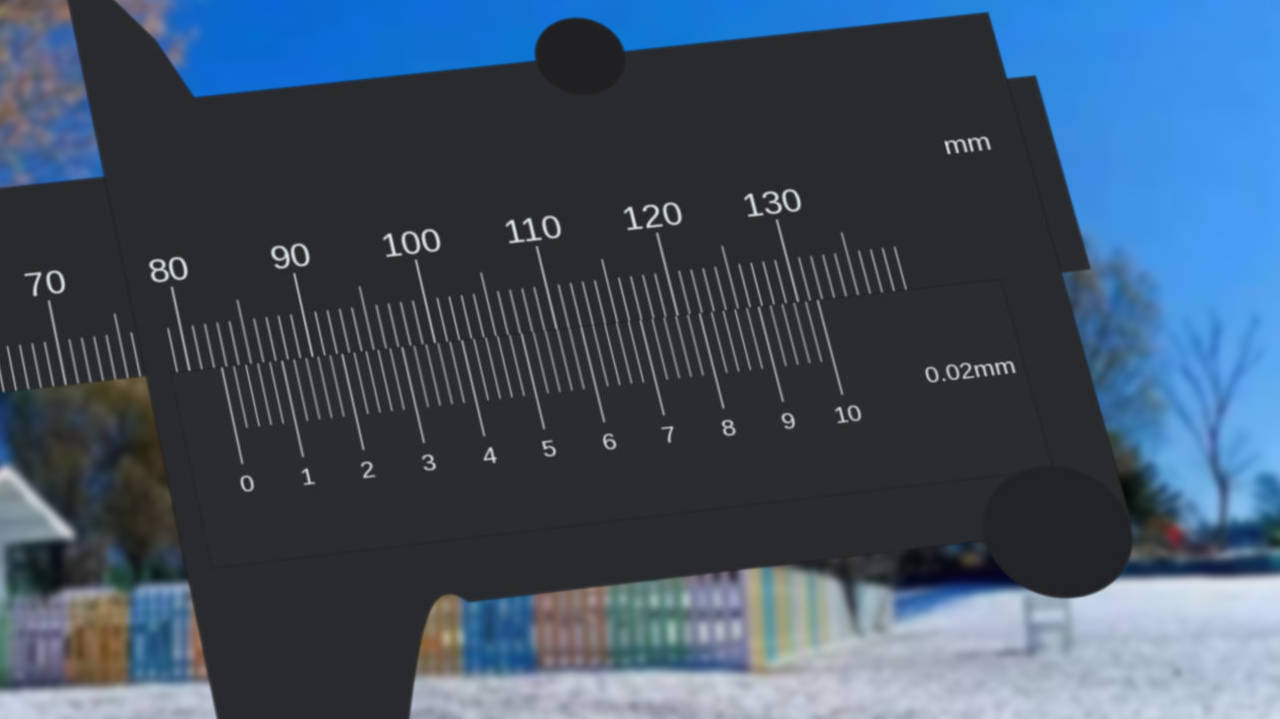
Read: {"value": 82.6, "unit": "mm"}
